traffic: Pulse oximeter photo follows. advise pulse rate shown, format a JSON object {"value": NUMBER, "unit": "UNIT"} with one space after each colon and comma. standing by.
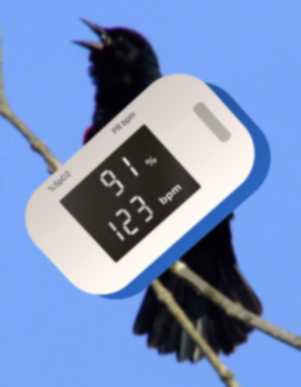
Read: {"value": 123, "unit": "bpm"}
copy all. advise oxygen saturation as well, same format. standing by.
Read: {"value": 91, "unit": "%"}
